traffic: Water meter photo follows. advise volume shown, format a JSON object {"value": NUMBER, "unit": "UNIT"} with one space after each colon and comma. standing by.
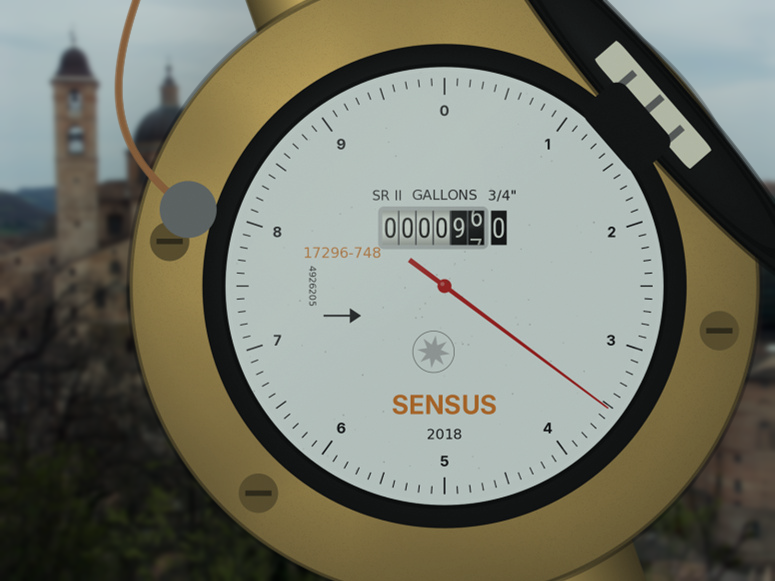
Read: {"value": 963.5, "unit": "gal"}
